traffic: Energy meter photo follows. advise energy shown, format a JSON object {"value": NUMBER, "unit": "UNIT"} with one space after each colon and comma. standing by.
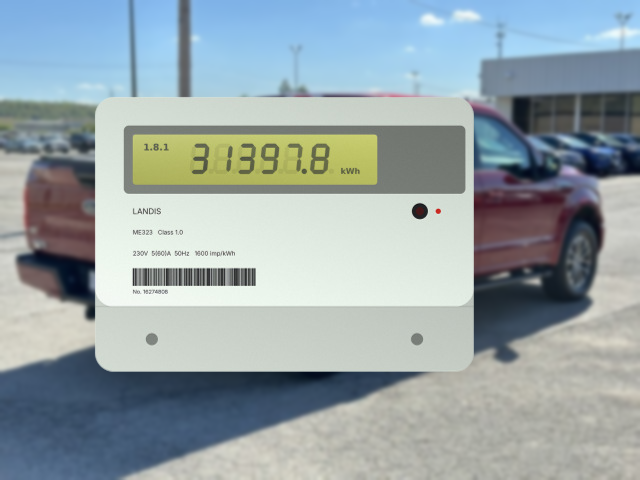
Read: {"value": 31397.8, "unit": "kWh"}
